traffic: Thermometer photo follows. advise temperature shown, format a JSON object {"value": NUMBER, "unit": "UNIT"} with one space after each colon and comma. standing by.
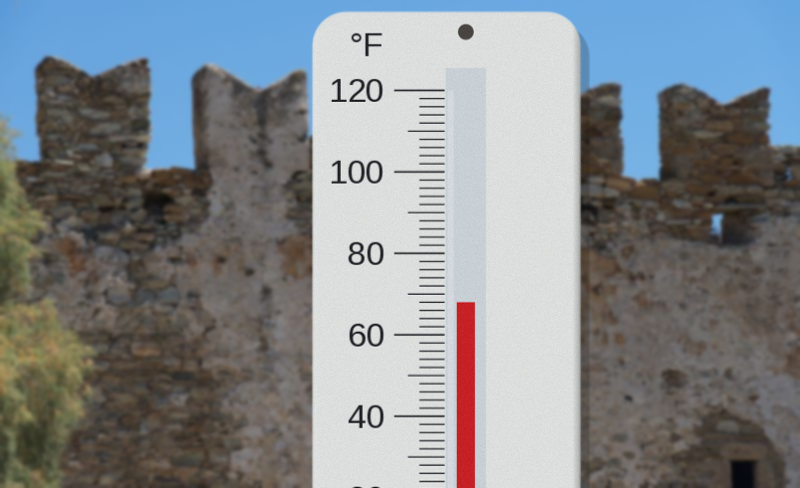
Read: {"value": 68, "unit": "°F"}
